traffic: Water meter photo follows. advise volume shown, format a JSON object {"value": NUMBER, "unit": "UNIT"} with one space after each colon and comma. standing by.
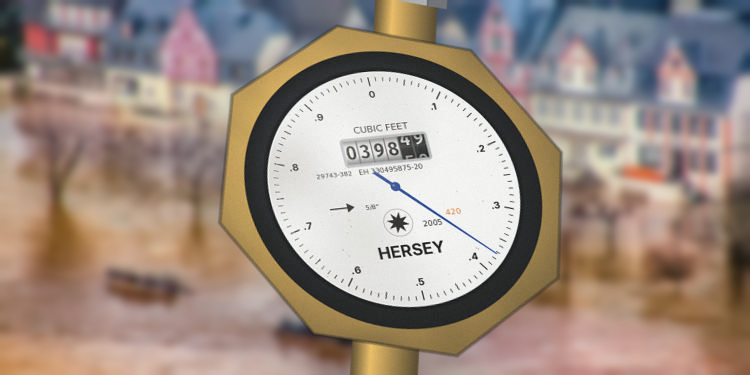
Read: {"value": 39849.37, "unit": "ft³"}
